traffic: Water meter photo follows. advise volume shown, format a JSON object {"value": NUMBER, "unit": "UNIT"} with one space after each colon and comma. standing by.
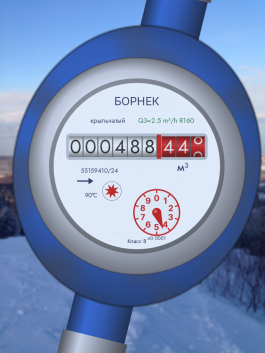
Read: {"value": 488.4484, "unit": "m³"}
